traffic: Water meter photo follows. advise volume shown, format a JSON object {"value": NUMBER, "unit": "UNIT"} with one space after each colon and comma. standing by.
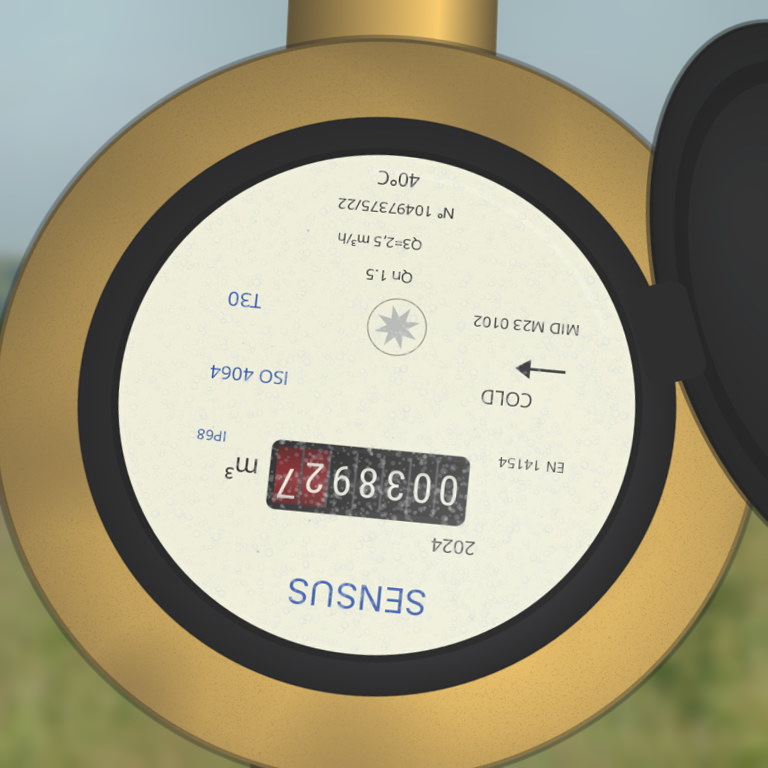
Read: {"value": 389.27, "unit": "m³"}
